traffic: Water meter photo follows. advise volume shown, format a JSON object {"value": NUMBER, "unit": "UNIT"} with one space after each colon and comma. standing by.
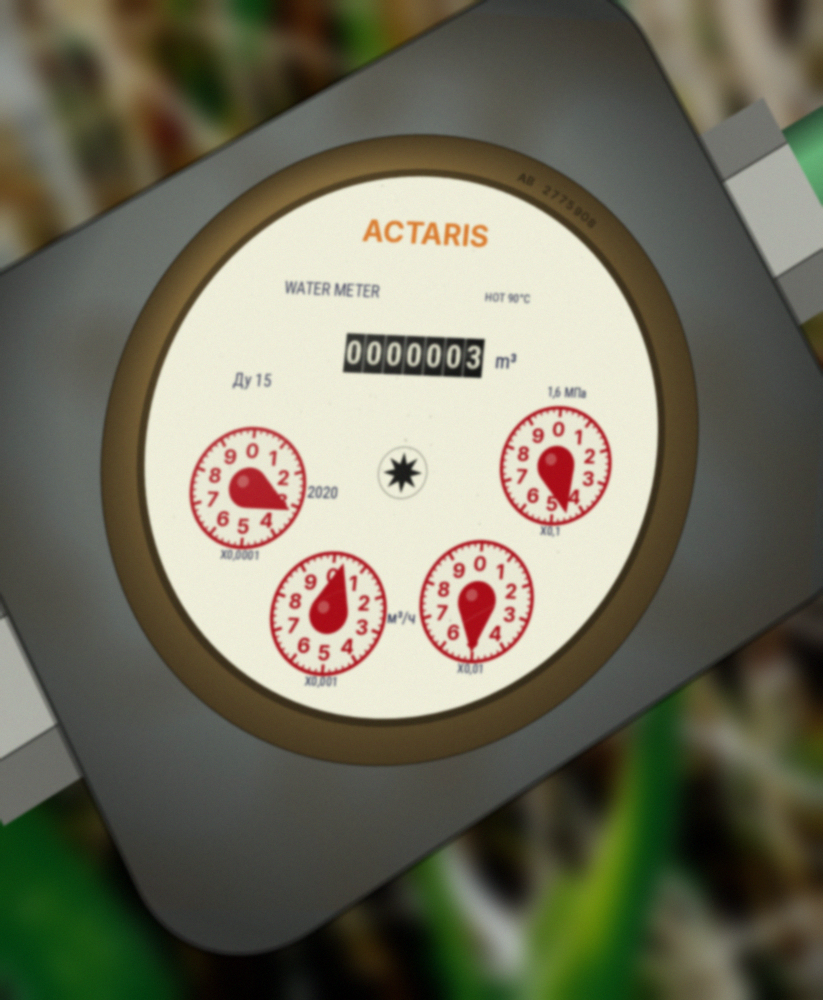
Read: {"value": 3.4503, "unit": "m³"}
